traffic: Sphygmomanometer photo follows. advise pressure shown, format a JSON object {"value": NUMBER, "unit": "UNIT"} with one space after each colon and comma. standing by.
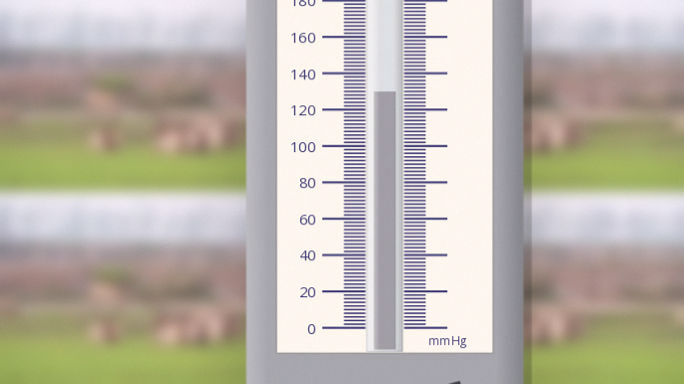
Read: {"value": 130, "unit": "mmHg"}
